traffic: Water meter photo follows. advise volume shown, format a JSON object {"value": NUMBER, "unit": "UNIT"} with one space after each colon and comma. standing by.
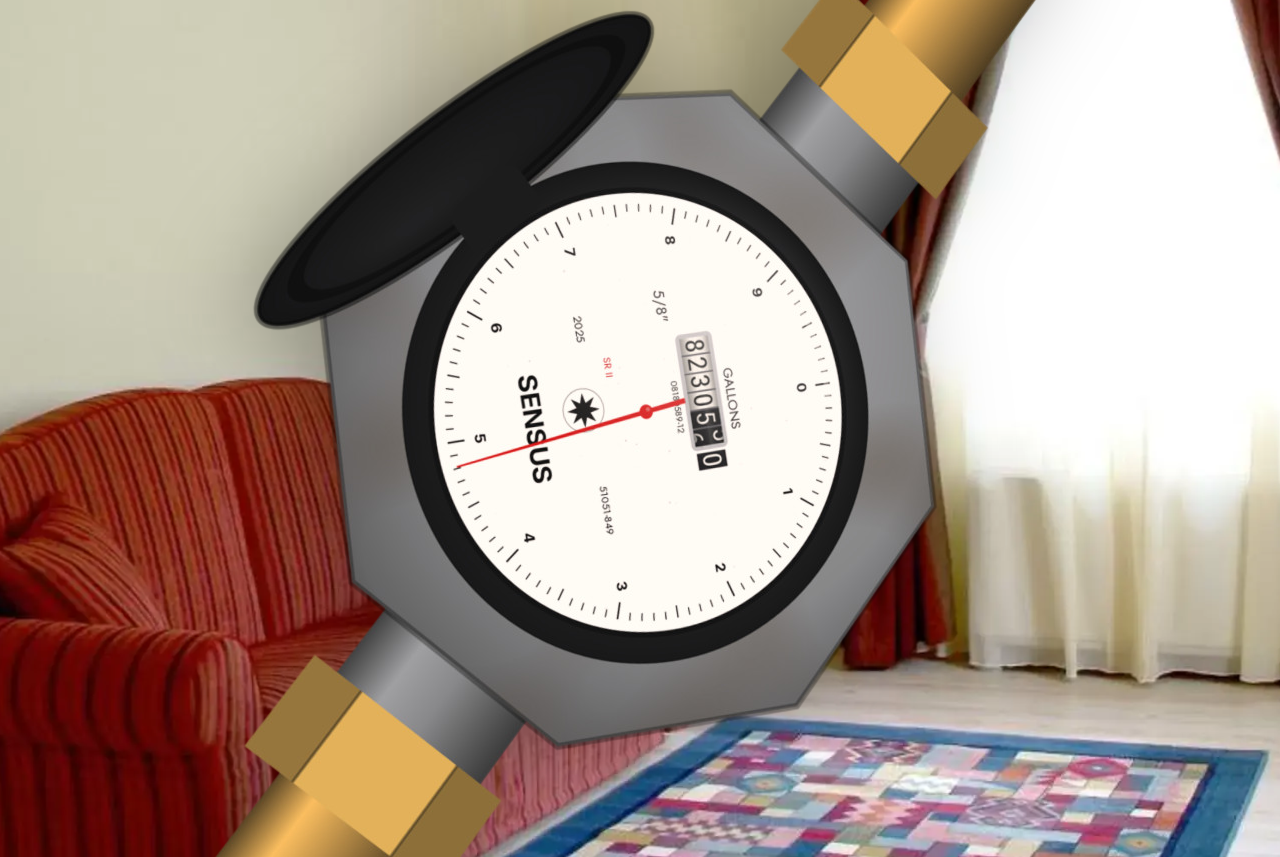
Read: {"value": 8230554.8, "unit": "gal"}
